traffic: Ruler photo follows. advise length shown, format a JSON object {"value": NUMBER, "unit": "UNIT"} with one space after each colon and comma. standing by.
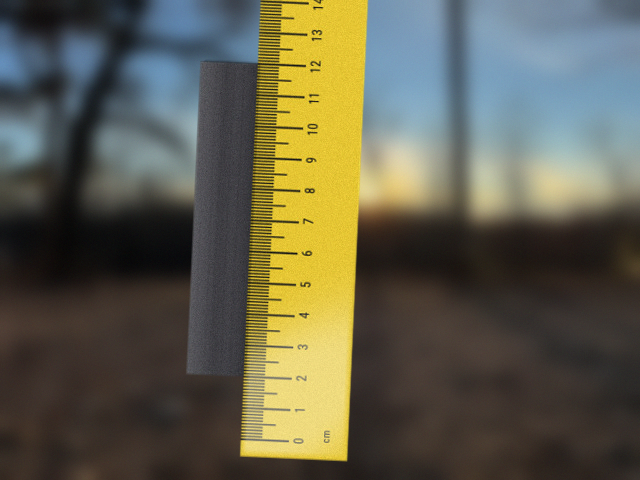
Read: {"value": 10, "unit": "cm"}
